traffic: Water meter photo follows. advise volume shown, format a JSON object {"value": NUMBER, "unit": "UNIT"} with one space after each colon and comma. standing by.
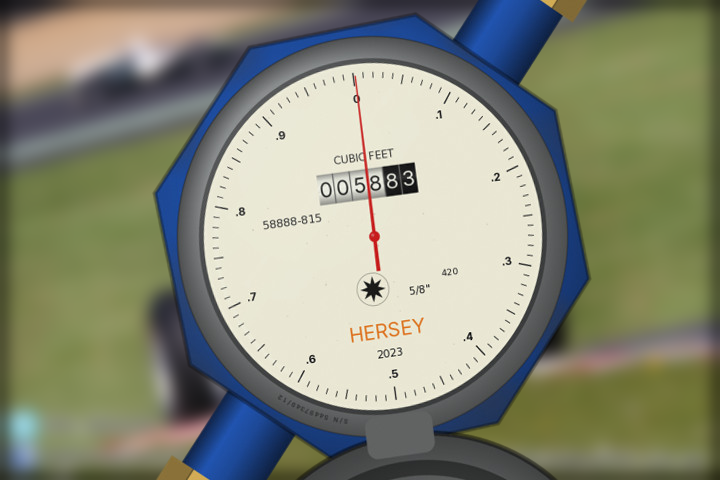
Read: {"value": 5883.00, "unit": "ft³"}
